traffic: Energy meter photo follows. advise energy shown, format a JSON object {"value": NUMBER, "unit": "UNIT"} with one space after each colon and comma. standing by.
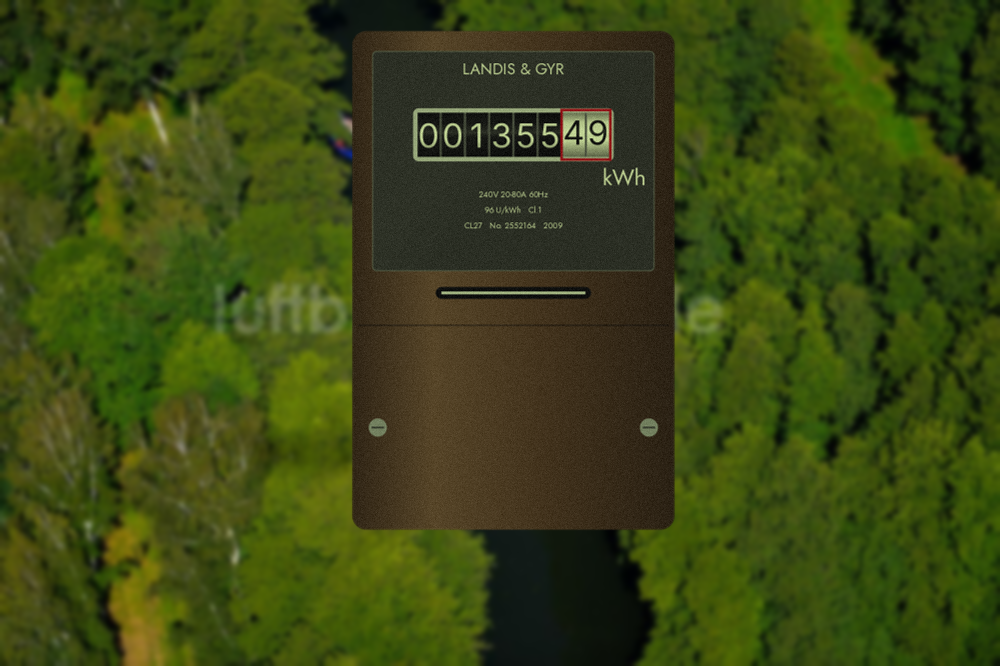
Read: {"value": 1355.49, "unit": "kWh"}
